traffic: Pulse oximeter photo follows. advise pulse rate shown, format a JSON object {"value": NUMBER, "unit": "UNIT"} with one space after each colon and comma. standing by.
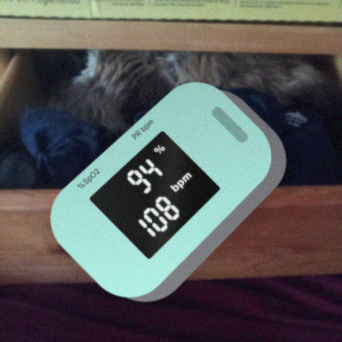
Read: {"value": 108, "unit": "bpm"}
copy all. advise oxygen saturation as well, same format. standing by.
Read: {"value": 94, "unit": "%"}
